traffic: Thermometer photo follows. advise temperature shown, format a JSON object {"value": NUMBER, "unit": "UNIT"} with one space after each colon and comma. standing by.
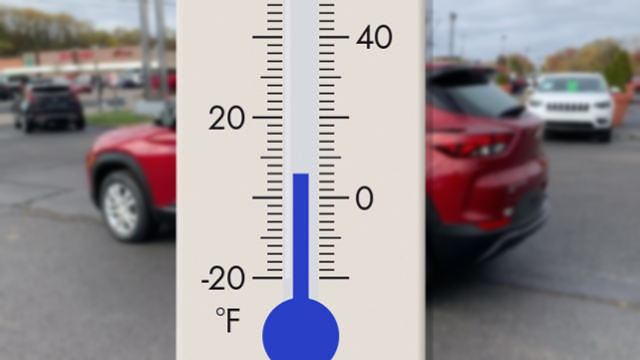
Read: {"value": 6, "unit": "°F"}
